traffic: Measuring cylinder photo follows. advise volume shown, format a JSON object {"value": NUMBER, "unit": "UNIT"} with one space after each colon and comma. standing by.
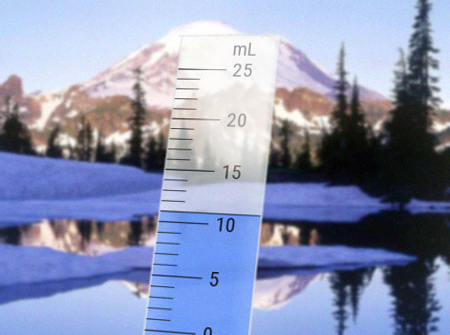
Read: {"value": 11, "unit": "mL"}
